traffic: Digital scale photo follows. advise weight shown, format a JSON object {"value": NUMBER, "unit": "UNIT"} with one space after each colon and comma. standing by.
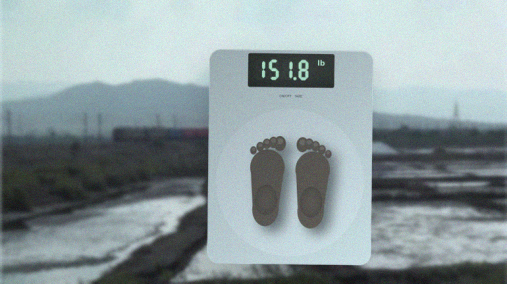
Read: {"value": 151.8, "unit": "lb"}
